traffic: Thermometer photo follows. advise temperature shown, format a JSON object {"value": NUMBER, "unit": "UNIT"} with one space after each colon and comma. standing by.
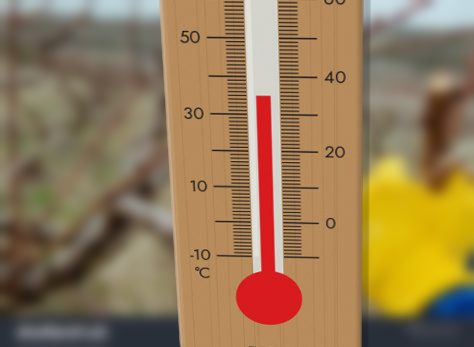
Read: {"value": 35, "unit": "°C"}
